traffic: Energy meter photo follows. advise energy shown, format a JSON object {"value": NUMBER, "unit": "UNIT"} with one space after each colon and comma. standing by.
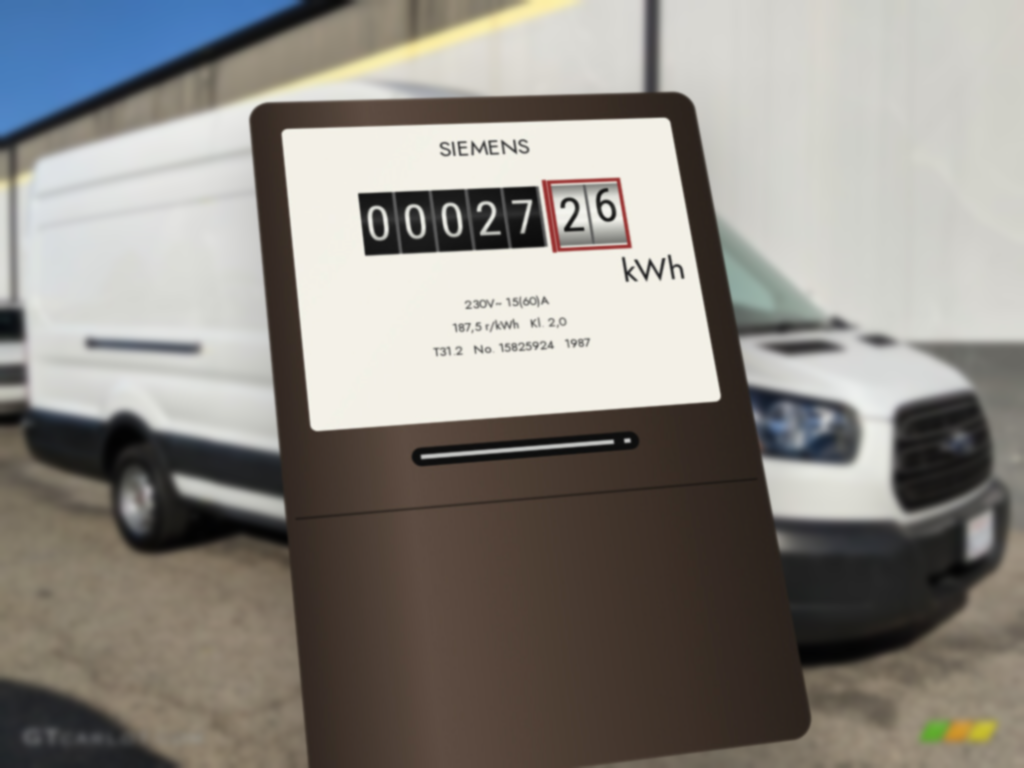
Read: {"value": 27.26, "unit": "kWh"}
